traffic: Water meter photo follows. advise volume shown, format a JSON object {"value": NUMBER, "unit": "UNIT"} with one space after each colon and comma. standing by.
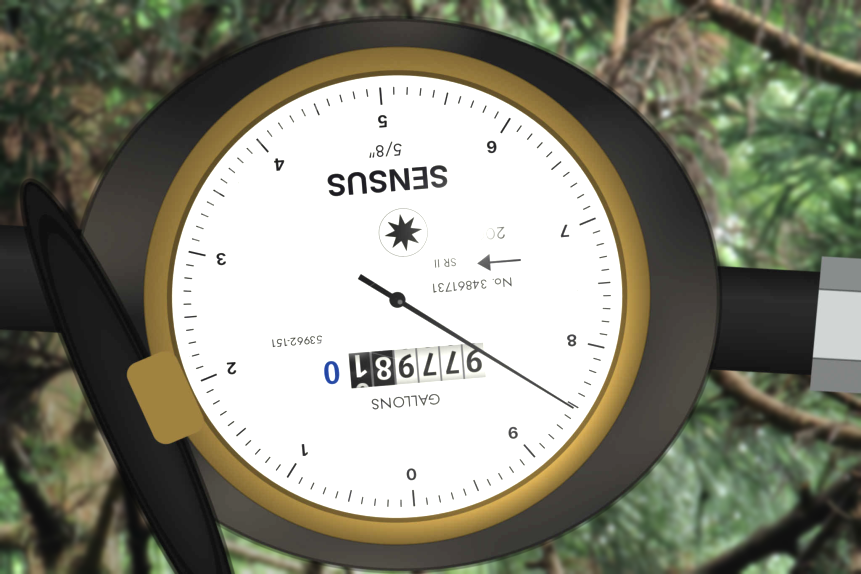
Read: {"value": 9779808.5, "unit": "gal"}
